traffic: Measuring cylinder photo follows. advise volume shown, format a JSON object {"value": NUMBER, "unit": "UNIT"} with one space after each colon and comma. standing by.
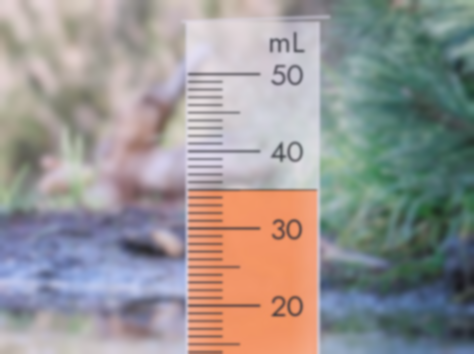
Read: {"value": 35, "unit": "mL"}
